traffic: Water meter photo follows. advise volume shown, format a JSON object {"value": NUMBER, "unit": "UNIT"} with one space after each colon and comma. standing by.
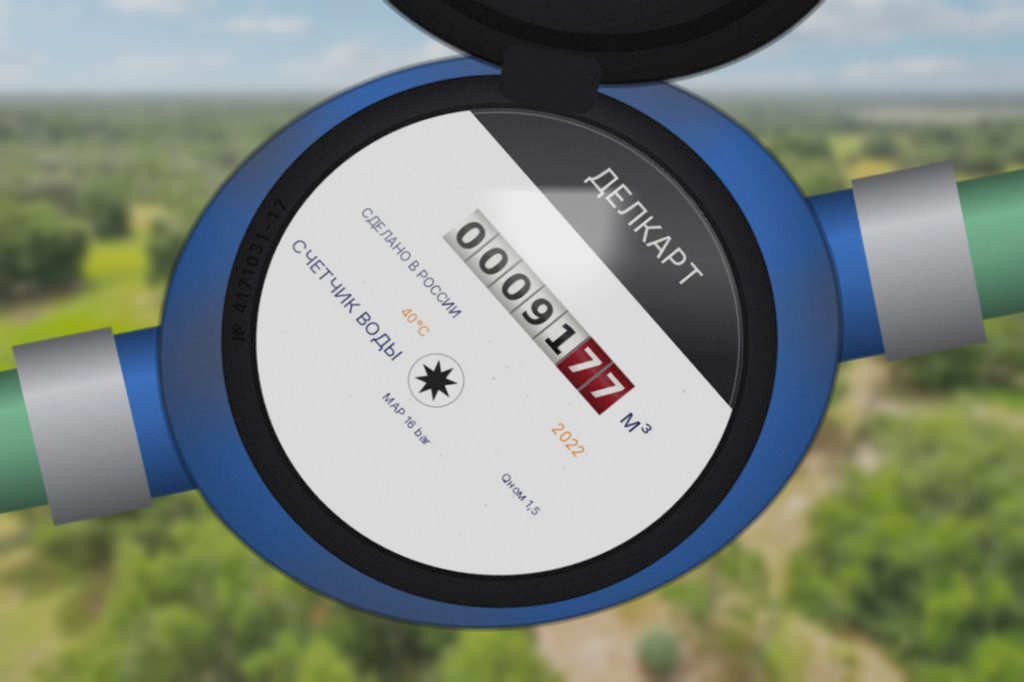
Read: {"value": 91.77, "unit": "m³"}
